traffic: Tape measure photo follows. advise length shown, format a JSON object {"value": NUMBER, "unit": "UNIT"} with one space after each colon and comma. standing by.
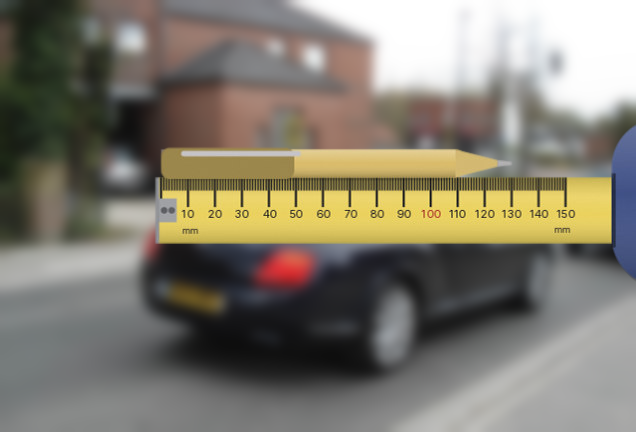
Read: {"value": 130, "unit": "mm"}
